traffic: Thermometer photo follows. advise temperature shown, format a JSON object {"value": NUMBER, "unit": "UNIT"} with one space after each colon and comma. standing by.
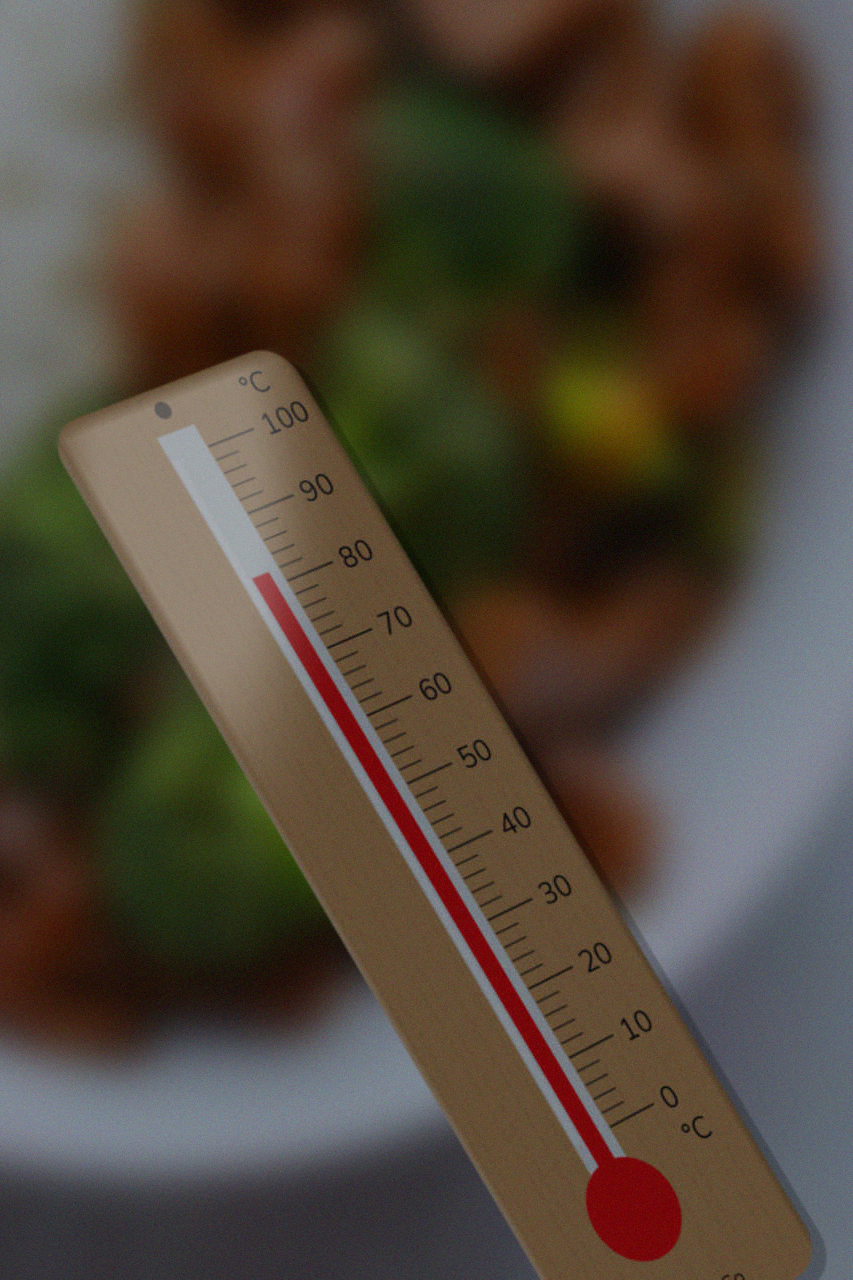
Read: {"value": 82, "unit": "°C"}
